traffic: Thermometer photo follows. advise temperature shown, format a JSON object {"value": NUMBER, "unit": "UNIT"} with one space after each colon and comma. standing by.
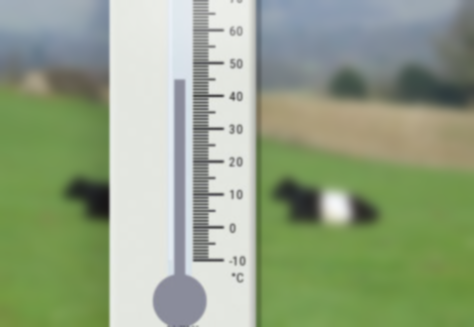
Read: {"value": 45, "unit": "°C"}
